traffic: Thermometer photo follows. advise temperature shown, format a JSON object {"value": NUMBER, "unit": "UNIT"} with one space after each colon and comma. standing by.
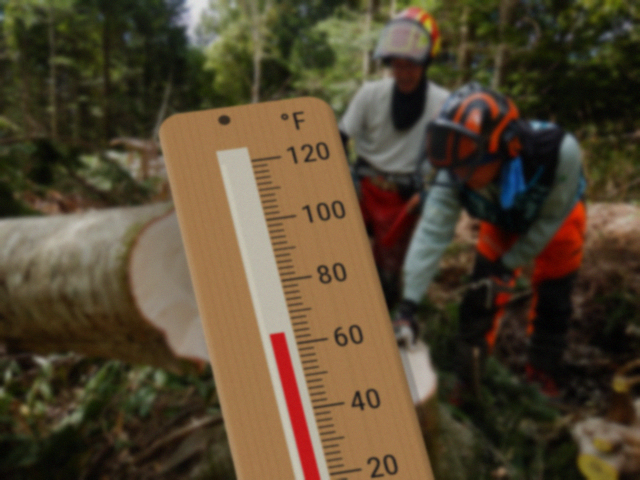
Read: {"value": 64, "unit": "°F"}
